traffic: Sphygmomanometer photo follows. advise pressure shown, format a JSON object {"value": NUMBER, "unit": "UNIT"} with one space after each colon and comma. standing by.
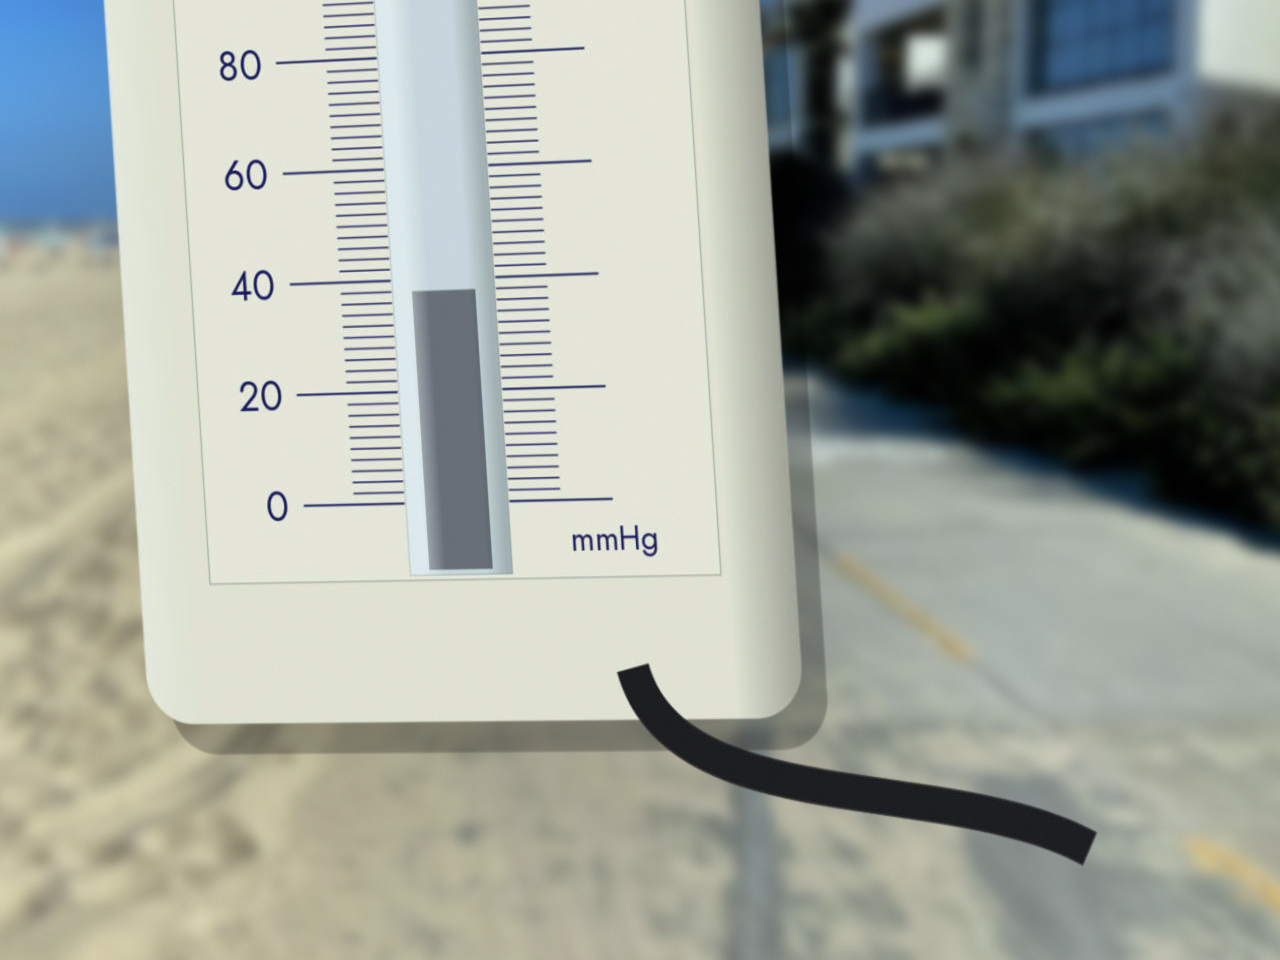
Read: {"value": 38, "unit": "mmHg"}
